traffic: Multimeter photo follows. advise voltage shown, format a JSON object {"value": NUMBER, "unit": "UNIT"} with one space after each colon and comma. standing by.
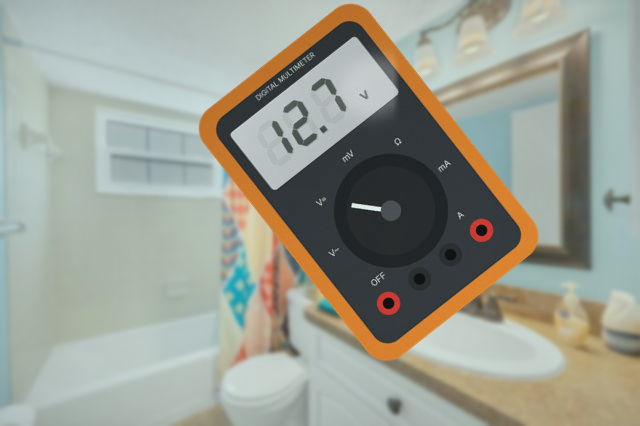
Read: {"value": 12.7, "unit": "V"}
